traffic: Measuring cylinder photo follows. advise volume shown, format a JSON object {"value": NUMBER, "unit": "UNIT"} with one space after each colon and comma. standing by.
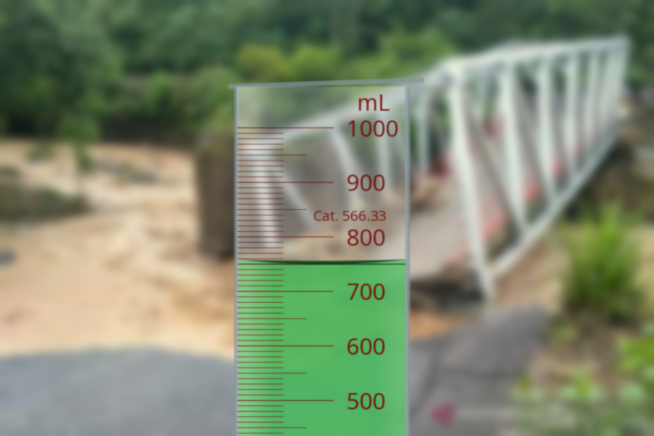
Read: {"value": 750, "unit": "mL"}
